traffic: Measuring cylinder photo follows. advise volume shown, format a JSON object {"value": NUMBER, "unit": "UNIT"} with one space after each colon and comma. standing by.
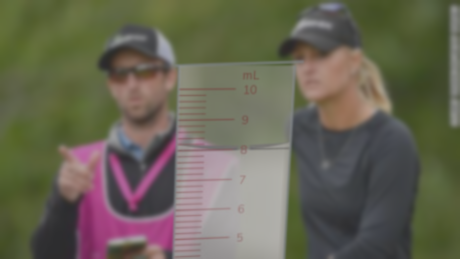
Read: {"value": 8, "unit": "mL"}
